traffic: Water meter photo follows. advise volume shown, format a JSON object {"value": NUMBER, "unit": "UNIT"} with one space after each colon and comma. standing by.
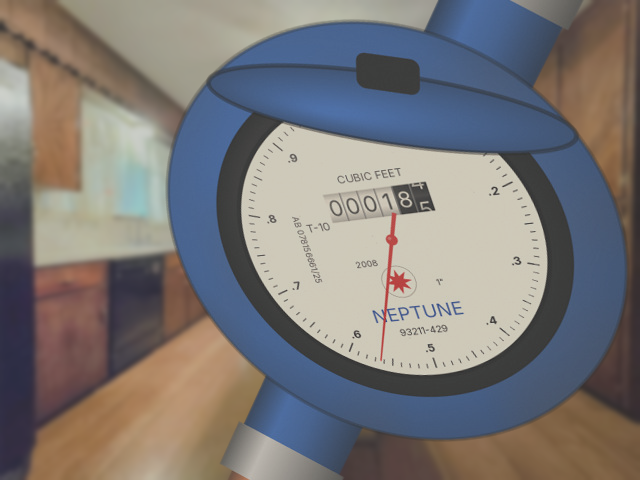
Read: {"value": 184.56, "unit": "ft³"}
